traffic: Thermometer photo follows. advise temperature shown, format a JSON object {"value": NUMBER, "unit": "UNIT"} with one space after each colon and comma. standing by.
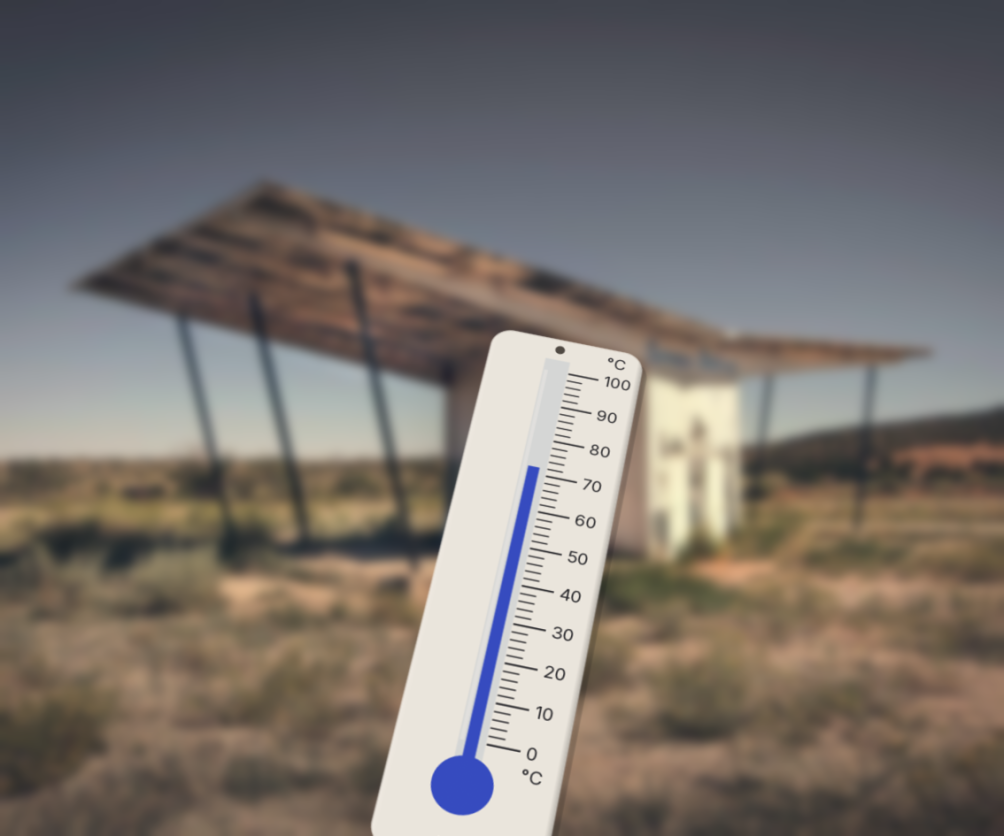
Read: {"value": 72, "unit": "°C"}
